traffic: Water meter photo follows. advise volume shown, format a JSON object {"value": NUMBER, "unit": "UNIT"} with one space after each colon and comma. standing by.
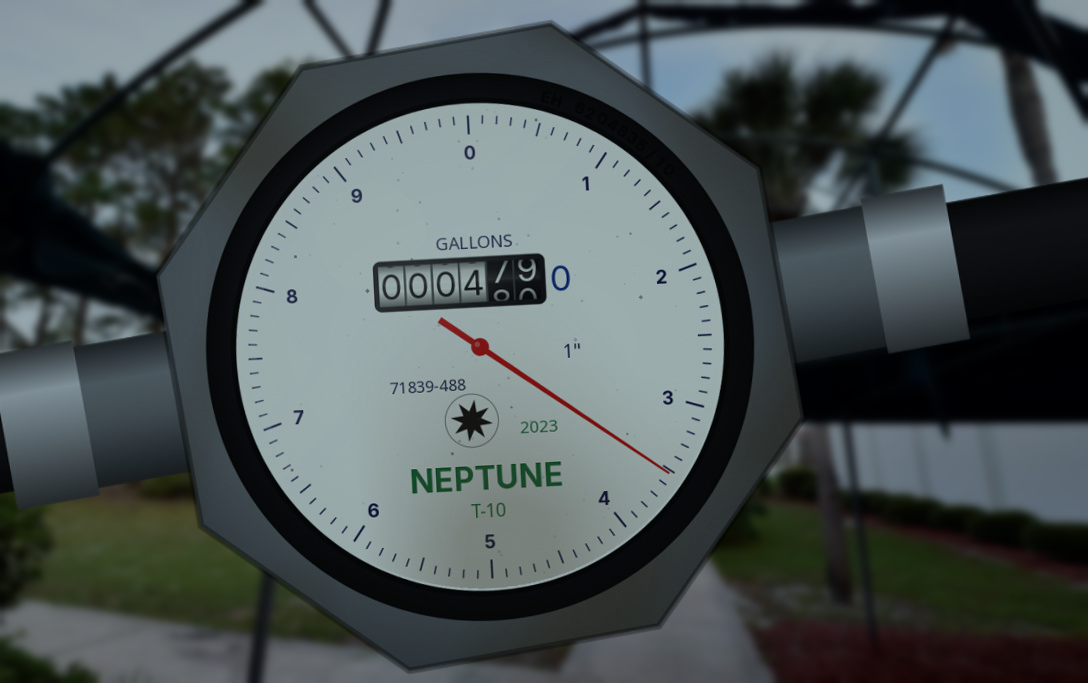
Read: {"value": 4793.5, "unit": "gal"}
